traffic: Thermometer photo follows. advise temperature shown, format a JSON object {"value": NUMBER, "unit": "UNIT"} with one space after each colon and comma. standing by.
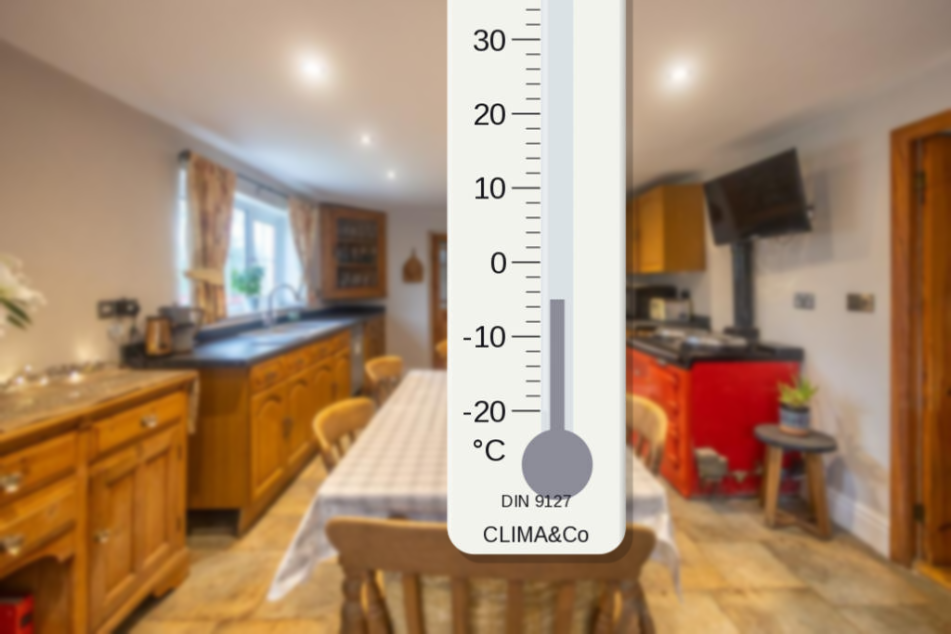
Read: {"value": -5, "unit": "°C"}
